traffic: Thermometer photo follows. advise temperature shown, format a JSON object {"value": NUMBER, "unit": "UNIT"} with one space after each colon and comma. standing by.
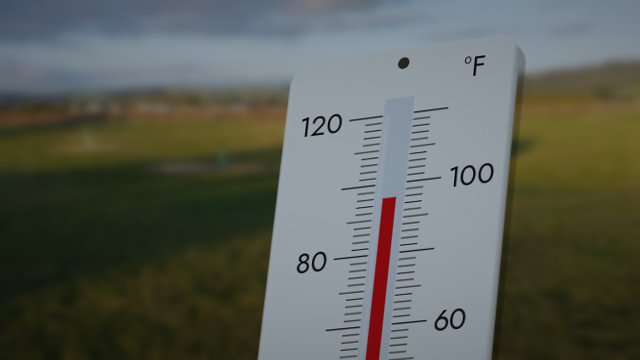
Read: {"value": 96, "unit": "°F"}
